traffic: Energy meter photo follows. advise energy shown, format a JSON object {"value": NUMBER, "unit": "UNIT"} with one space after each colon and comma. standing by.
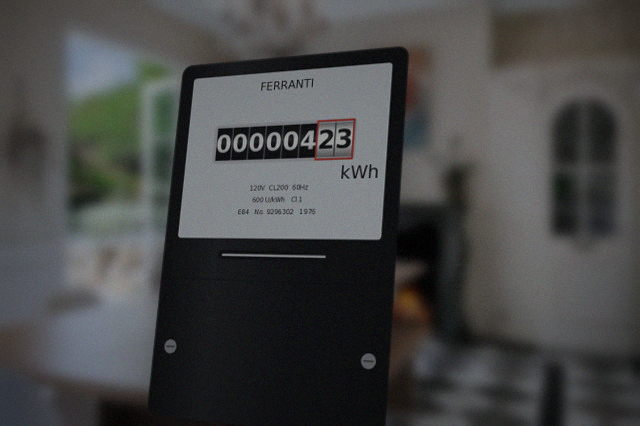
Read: {"value": 4.23, "unit": "kWh"}
